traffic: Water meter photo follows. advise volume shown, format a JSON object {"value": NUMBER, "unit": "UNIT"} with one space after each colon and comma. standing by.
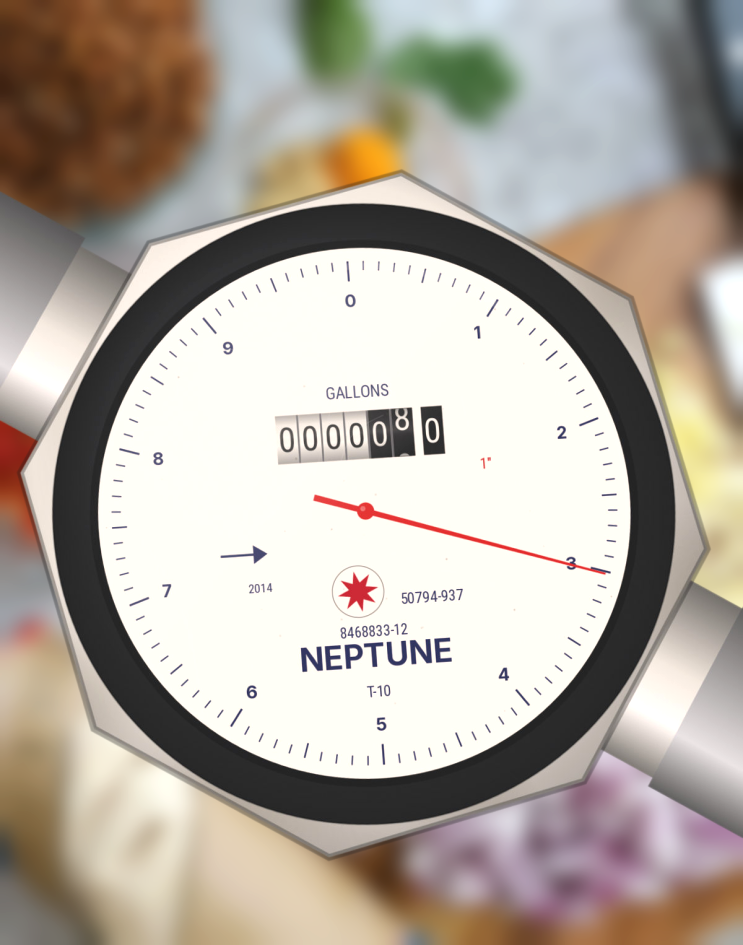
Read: {"value": 83.0, "unit": "gal"}
